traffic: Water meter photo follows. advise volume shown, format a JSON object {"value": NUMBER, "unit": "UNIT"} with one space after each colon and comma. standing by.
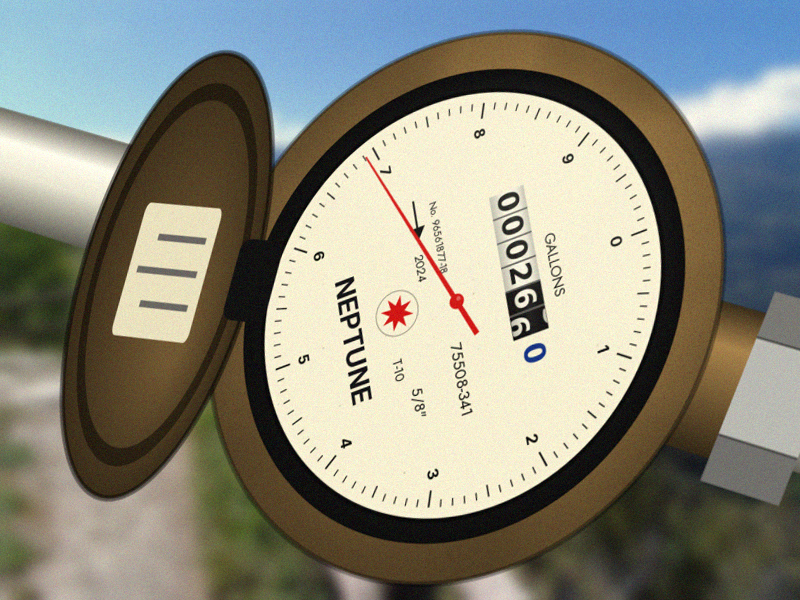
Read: {"value": 2656.9, "unit": "gal"}
